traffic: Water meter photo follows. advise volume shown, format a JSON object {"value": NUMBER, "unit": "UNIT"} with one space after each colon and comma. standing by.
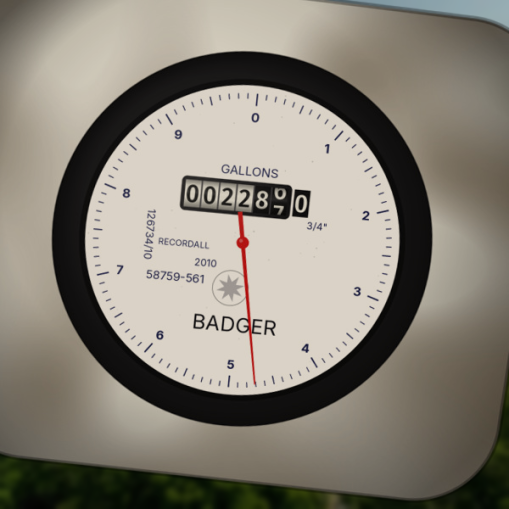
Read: {"value": 22864.7, "unit": "gal"}
